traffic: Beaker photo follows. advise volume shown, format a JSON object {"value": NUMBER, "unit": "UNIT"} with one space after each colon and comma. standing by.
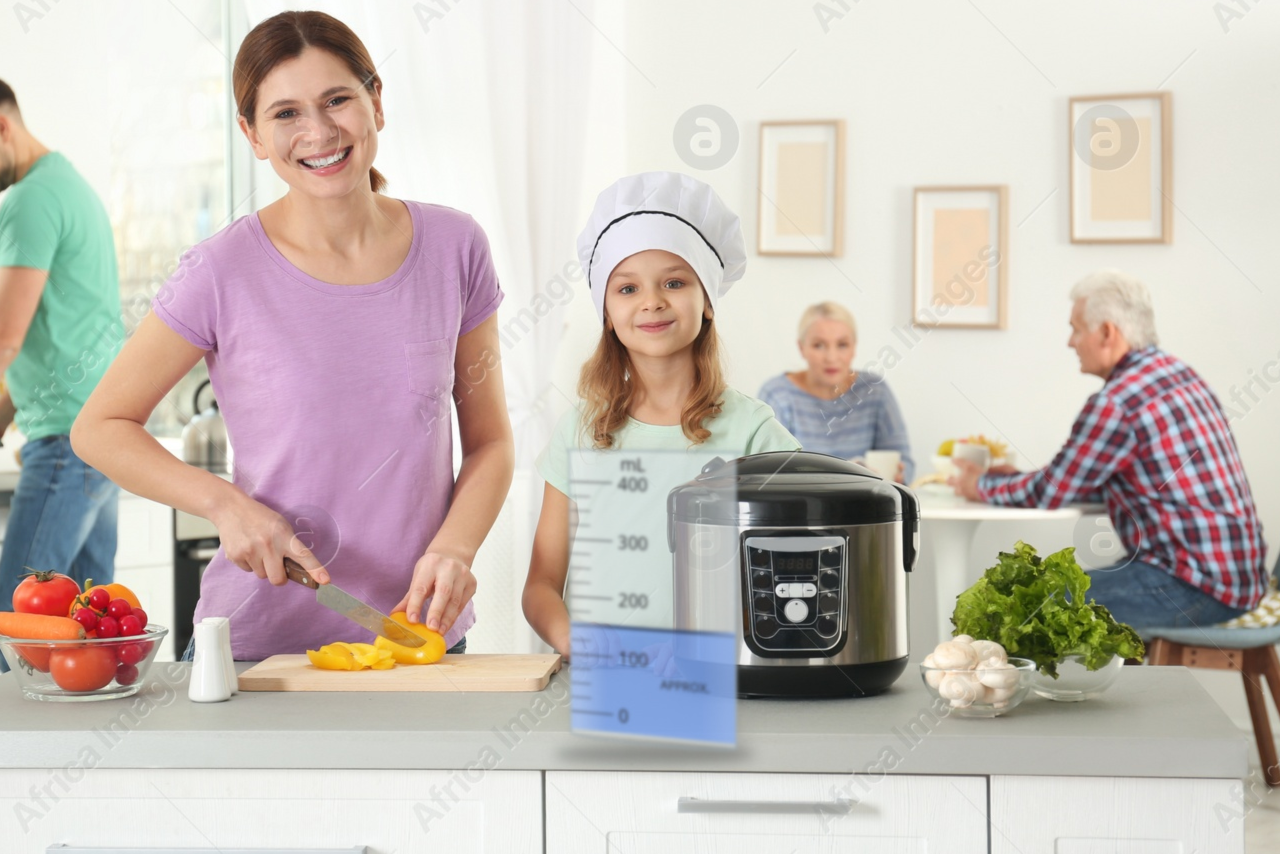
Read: {"value": 150, "unit": "mL"}
